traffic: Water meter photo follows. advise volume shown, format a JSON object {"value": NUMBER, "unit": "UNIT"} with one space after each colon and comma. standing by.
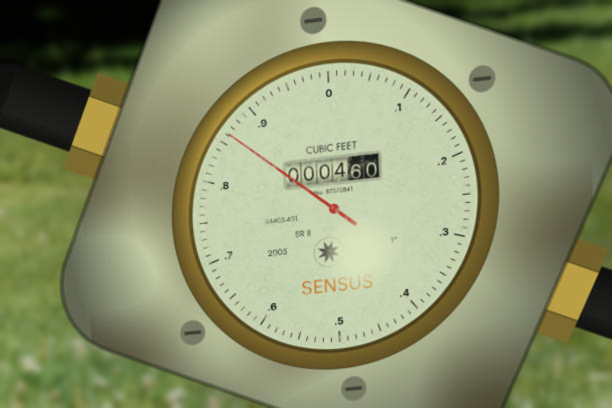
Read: {"value": 459.86, "unit": "ft³"}
